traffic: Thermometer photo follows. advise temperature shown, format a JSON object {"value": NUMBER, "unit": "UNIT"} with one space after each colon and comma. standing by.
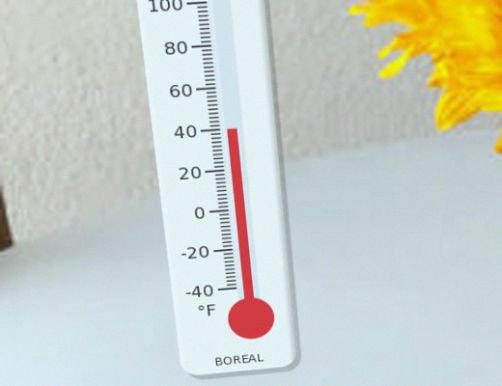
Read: {"value": 40, "unit": "°F"}
